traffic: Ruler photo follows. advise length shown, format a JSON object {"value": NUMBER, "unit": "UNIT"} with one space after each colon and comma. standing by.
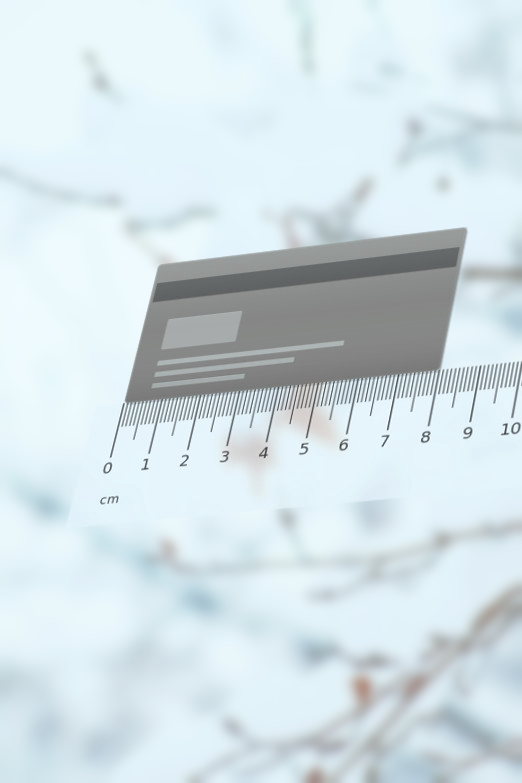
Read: {"value": 8, "unit": "cm"}
